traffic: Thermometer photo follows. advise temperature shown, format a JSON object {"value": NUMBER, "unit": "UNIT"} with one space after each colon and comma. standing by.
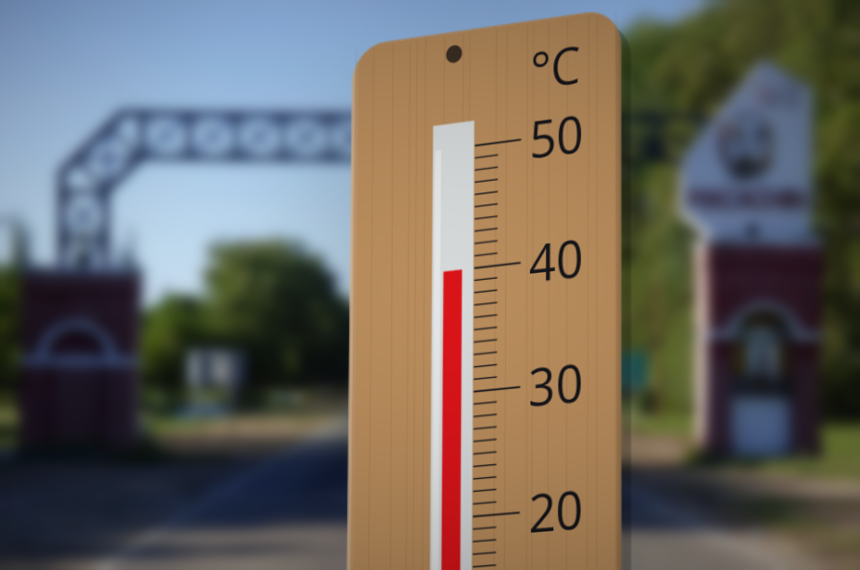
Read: {"value": 40, "unit": "°C"}
